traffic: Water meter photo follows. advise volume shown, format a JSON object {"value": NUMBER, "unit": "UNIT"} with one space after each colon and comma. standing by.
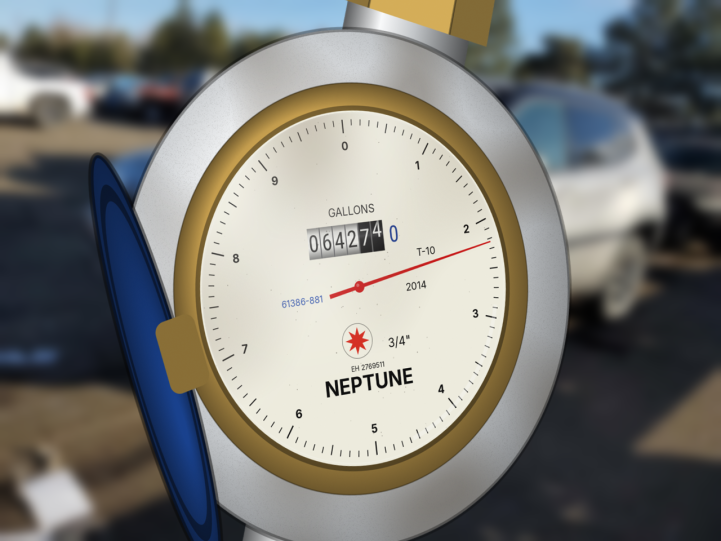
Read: {"value": 642742.2, "unit": "gal"}
